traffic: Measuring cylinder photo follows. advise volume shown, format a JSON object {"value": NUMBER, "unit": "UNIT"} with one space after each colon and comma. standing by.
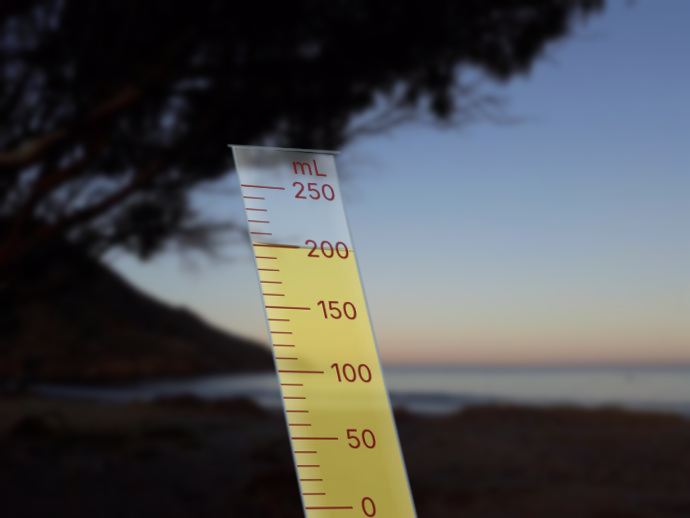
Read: {"value": 200, "unit": "mL"}
